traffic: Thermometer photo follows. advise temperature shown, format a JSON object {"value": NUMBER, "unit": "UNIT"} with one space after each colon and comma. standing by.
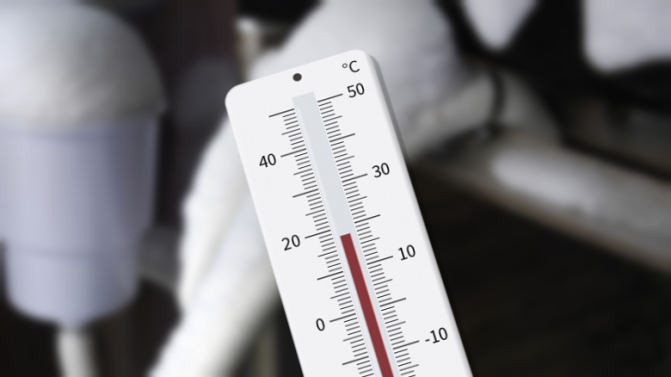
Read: {"value": 18, "unit": "°C"}
